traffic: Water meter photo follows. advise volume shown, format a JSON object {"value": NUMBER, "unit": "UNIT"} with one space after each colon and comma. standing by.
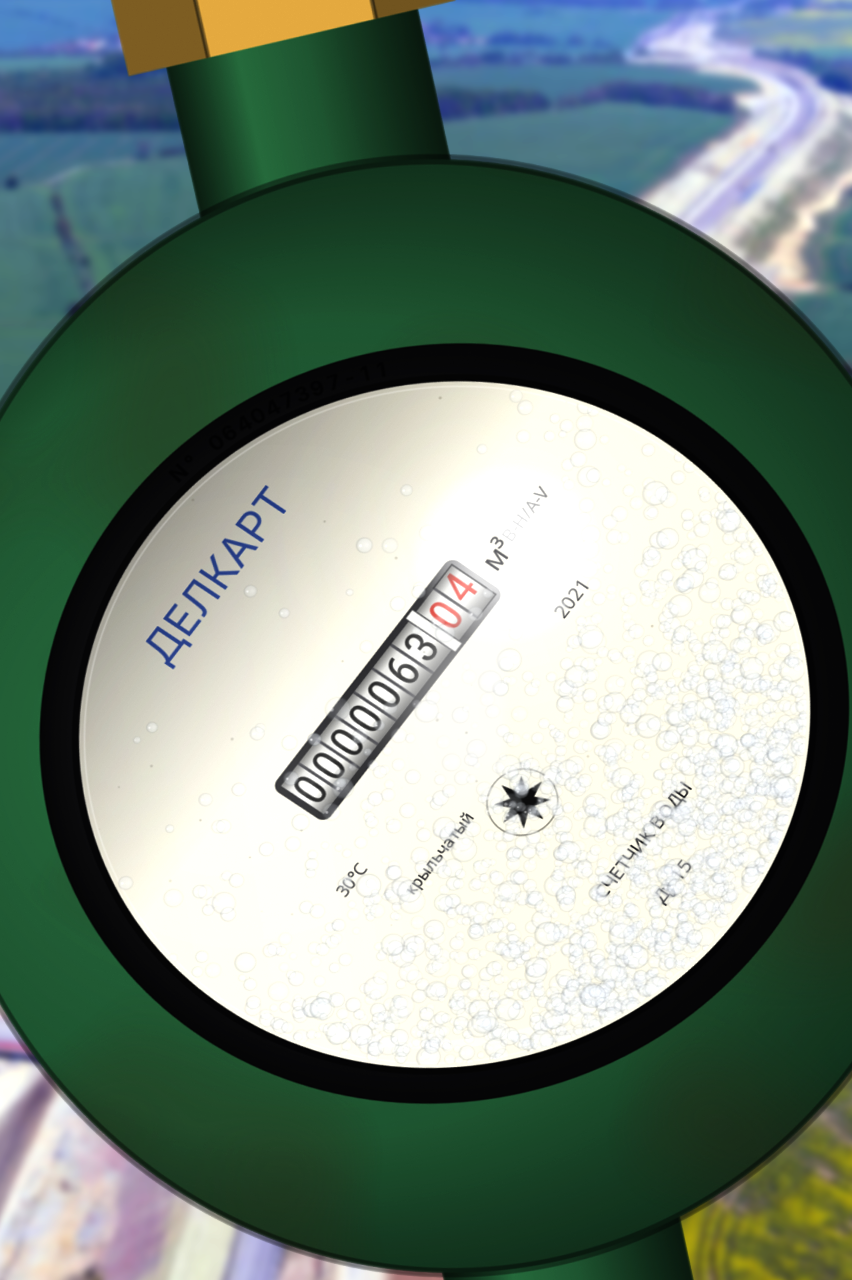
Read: {"value": 63.04, "unit": "m³"}
